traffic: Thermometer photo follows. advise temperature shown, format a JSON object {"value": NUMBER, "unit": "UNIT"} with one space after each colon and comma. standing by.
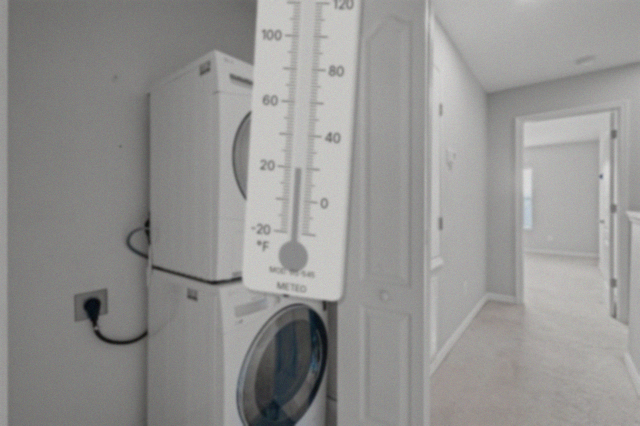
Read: {"value": 20, "unit": "°F"}
